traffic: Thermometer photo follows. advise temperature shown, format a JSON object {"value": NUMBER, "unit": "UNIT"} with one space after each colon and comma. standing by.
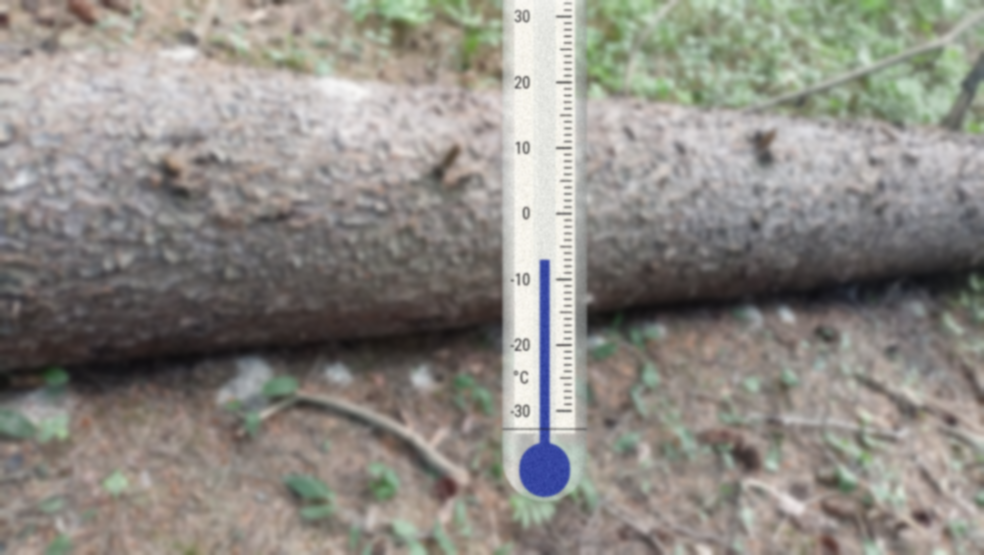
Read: {"value": -7, "unit": "°C"}
